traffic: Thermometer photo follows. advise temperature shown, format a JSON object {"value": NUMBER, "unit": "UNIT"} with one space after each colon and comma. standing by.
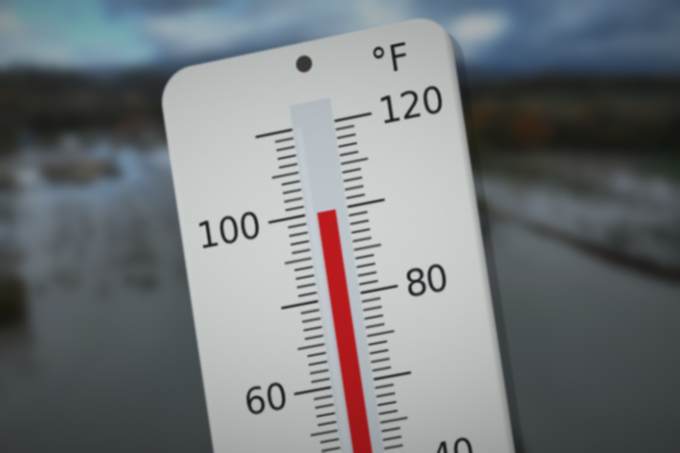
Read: {"value": 100, "unit": "°F"}
